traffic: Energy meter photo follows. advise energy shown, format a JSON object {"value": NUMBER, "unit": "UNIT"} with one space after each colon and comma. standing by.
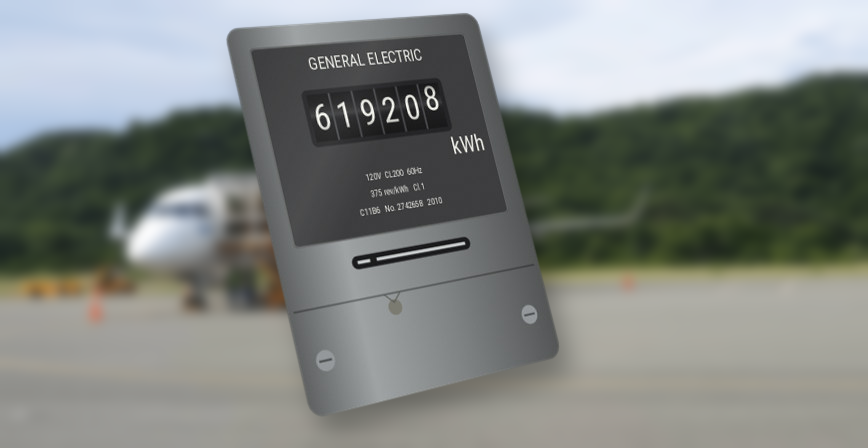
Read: {"value": 619208, "unit": "kWh"}
